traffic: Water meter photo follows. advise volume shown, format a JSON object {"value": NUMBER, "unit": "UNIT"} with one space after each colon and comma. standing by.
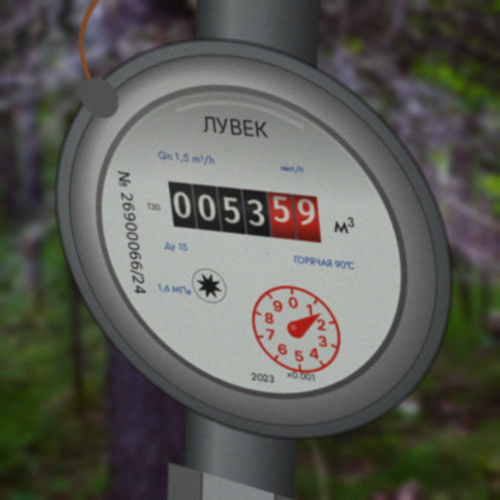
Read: {"value": 53.591, "unit": "m³"}
